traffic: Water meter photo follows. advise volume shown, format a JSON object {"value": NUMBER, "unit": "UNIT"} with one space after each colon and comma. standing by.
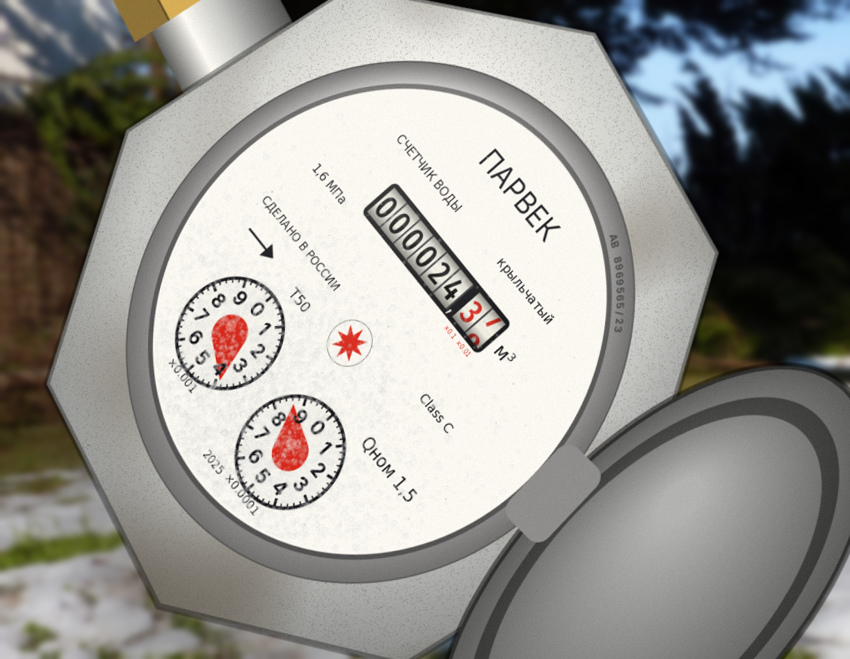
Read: {"value": 24.3738, "unit": "m³"}
